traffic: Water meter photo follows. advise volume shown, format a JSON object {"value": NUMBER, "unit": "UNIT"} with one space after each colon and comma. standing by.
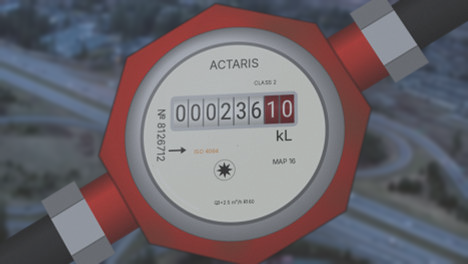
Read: {"value": 236.10, "unit": "kL"}
